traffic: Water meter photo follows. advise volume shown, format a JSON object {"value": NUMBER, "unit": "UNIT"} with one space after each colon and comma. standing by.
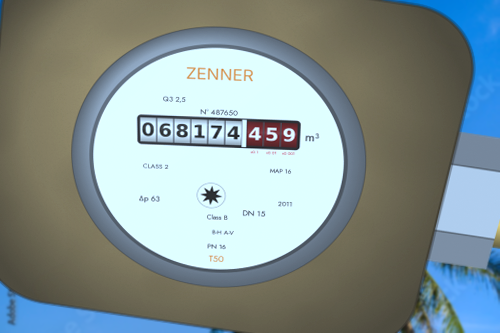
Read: {"value": 68174.459, "unit": "m³"}
